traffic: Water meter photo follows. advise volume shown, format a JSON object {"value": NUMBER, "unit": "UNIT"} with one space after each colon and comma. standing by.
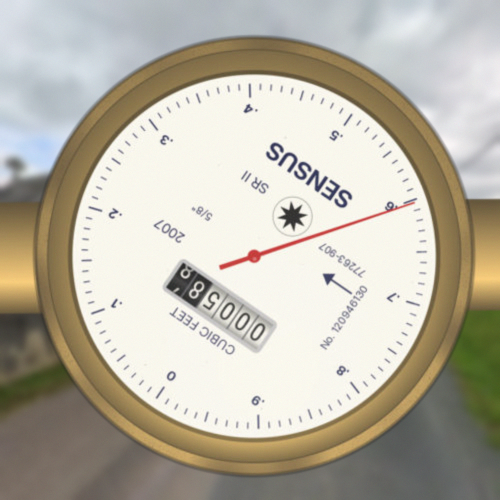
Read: {"value": 587.60, "unit": "ft³"}
